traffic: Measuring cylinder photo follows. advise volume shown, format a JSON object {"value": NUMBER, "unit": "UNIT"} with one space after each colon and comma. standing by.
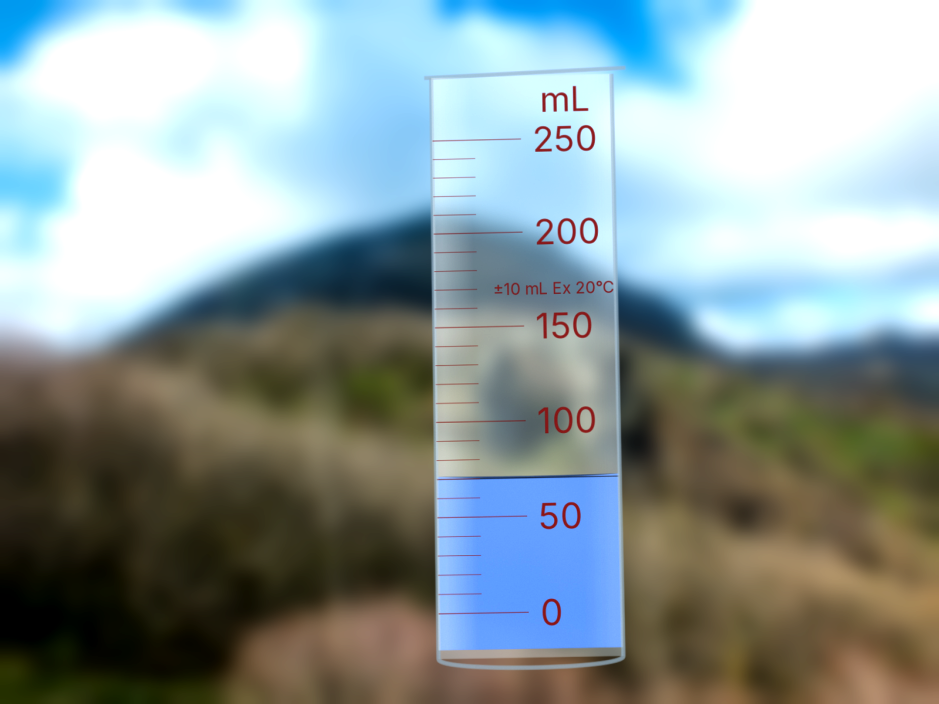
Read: {"value": 70, "unit": "mL"}
